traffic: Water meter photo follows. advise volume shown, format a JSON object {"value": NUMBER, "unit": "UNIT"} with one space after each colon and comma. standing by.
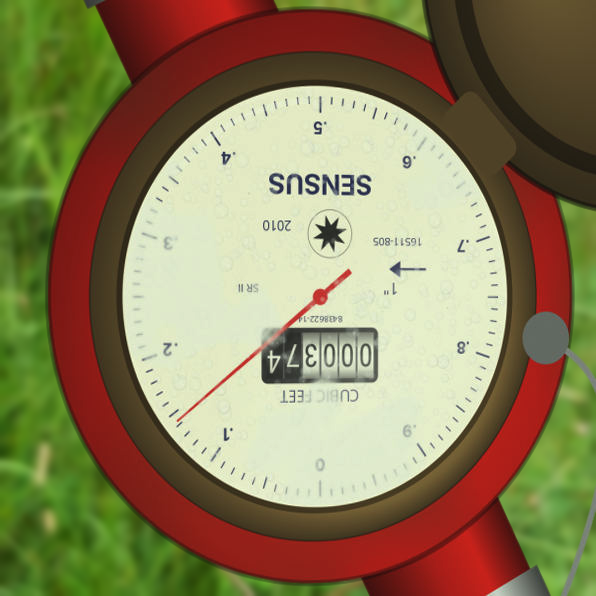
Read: {"value": 374.14, "unit": "ft³"}
